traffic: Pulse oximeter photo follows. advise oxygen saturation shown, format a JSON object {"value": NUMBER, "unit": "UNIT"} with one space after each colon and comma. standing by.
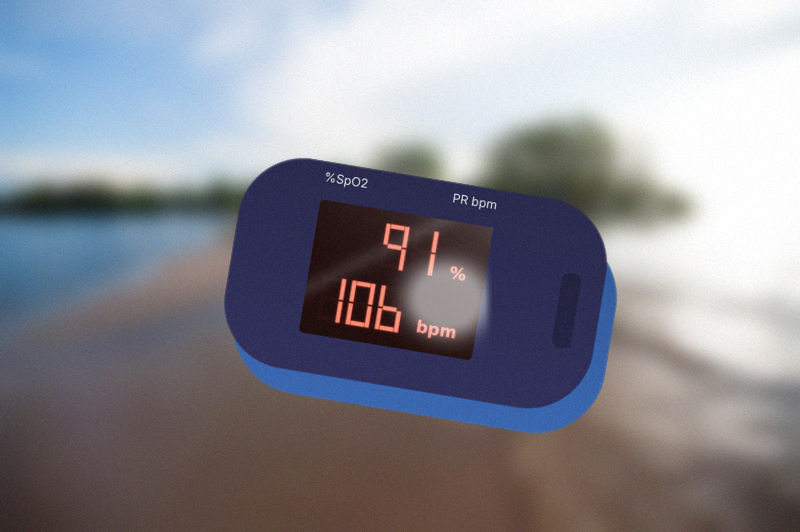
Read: {"value": 91, "unit": "%"}
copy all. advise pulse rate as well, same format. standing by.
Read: {"value": 106, "unit": "bpm"}
